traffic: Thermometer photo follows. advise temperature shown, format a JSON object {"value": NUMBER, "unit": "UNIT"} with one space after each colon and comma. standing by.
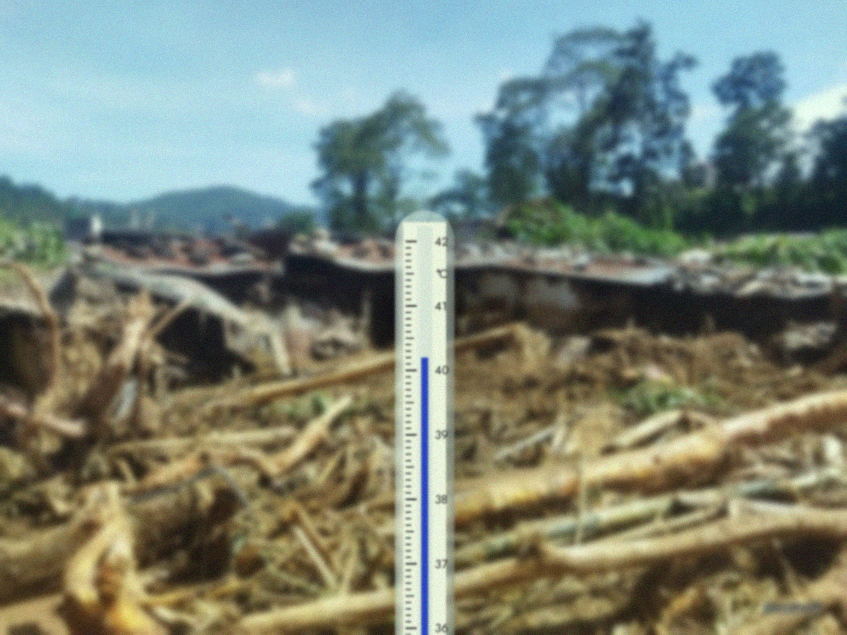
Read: {"value": 40.2, "unit": "°C"}
